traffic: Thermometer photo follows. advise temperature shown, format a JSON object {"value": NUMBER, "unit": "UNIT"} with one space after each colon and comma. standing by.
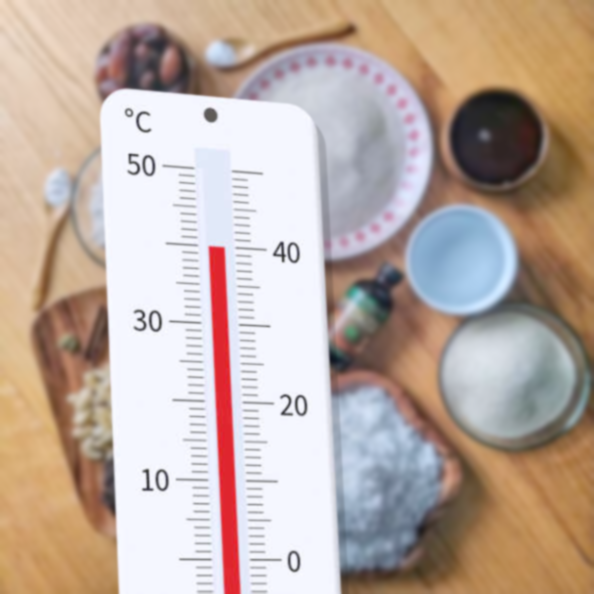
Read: {"value": 40, "unit": "°C"}
